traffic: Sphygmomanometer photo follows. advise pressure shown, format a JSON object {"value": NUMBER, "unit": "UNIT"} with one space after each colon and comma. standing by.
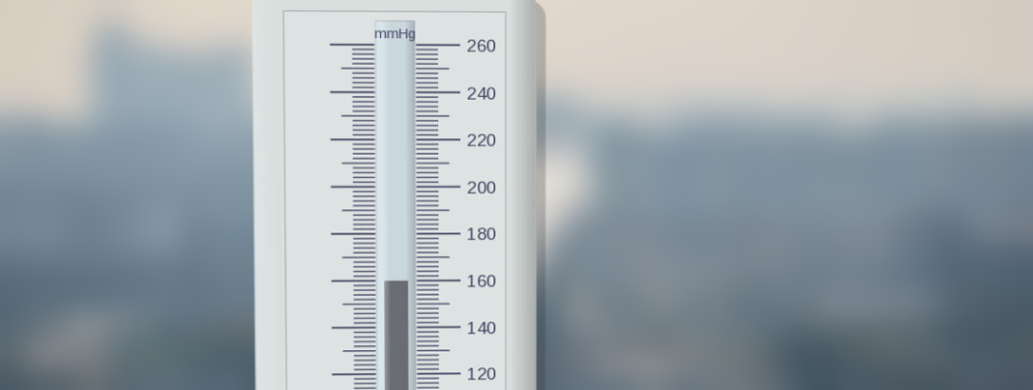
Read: {"value": 160, "unit": "mmHg"}
